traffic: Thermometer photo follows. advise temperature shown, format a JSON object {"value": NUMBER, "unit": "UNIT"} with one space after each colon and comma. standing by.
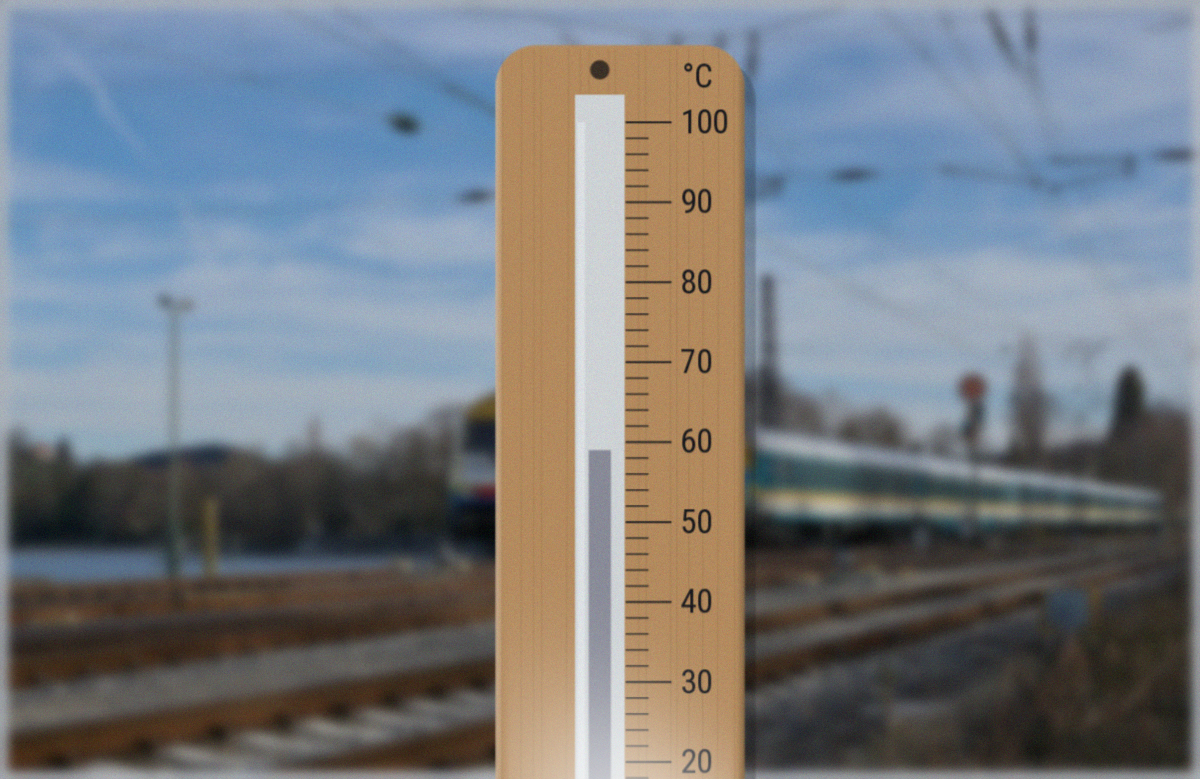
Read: {"value": 59, "unit": "°C"}
